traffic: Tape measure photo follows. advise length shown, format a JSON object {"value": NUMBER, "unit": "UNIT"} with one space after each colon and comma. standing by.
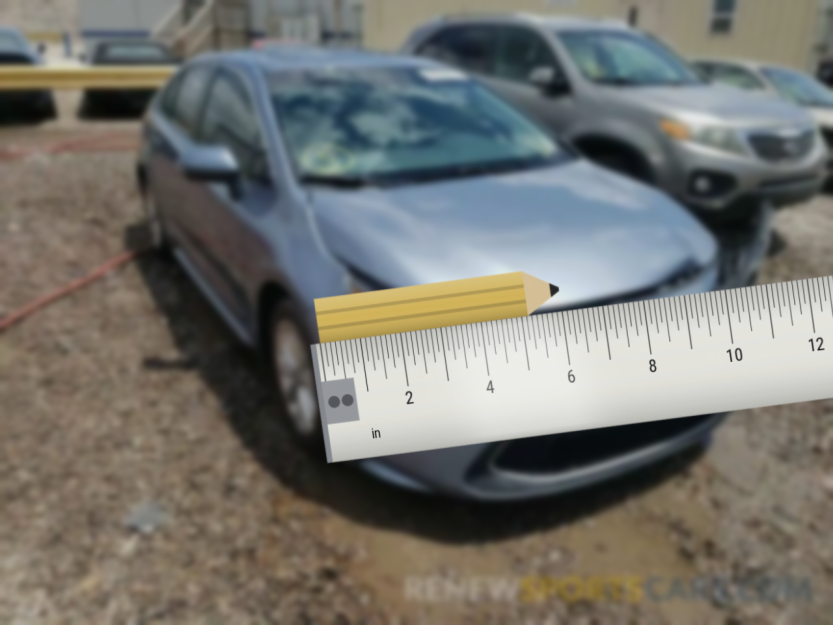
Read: {"value": 6, "unit": "in"}
